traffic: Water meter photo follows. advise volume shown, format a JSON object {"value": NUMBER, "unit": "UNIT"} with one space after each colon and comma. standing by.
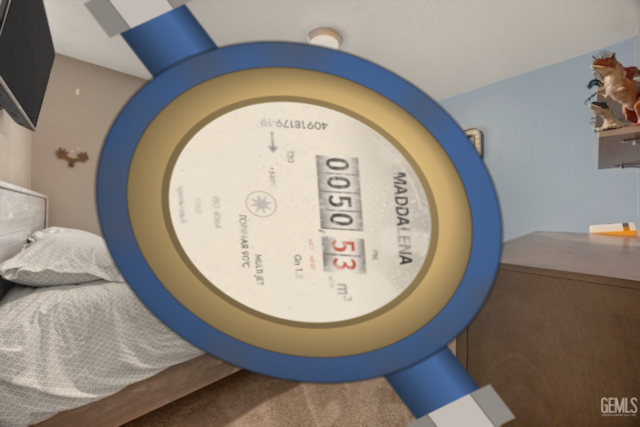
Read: {"value": 50.53, "unit": "m³"}
